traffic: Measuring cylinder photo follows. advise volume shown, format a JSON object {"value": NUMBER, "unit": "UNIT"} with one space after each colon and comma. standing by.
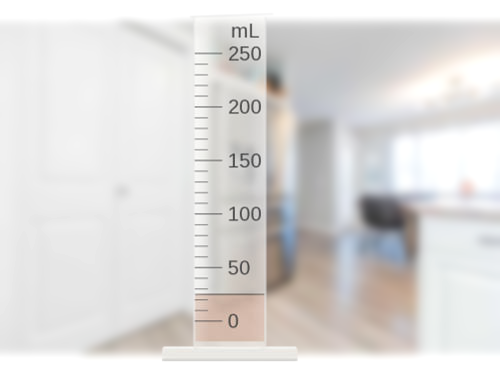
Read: {"value": 25, "unit": "mL"}
